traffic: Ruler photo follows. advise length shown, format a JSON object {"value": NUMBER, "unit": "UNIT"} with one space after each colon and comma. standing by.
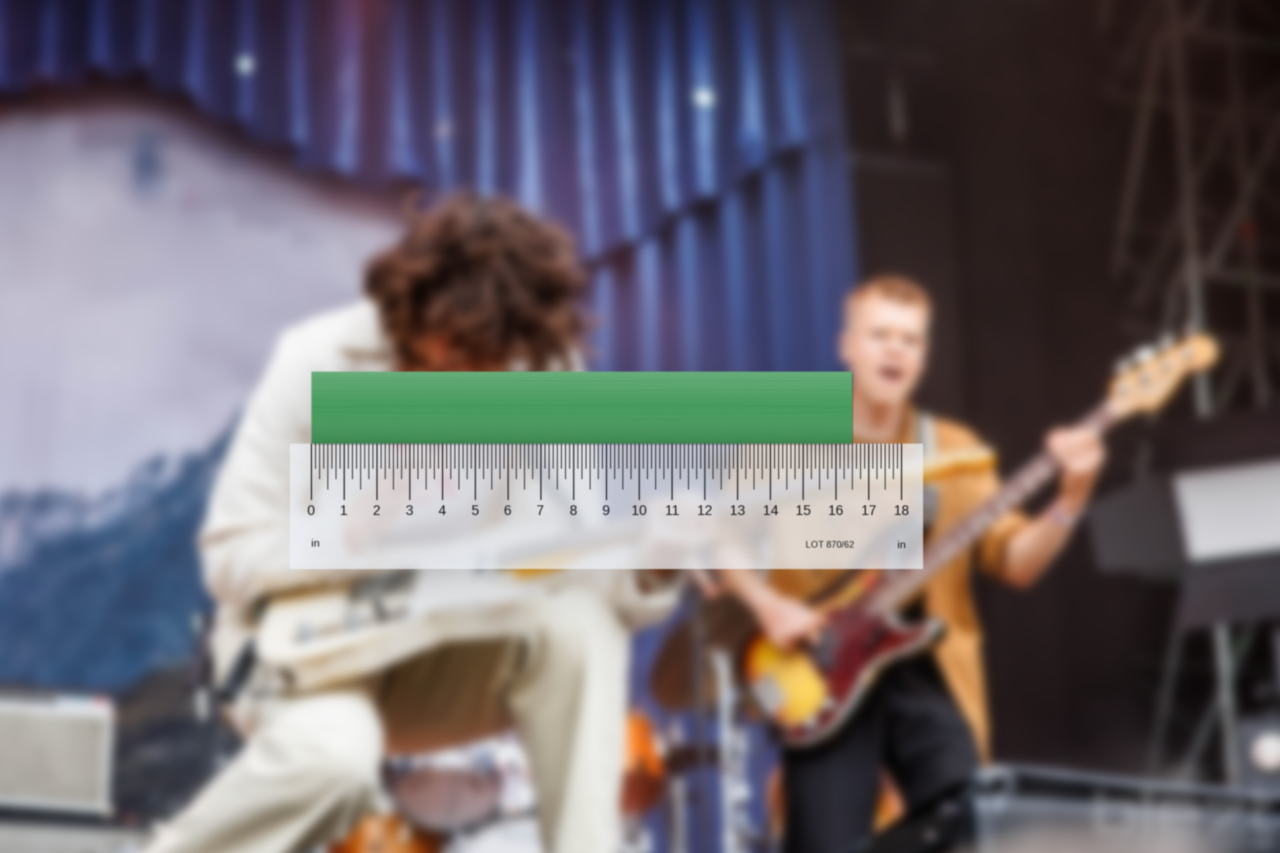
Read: {"value": 16.5, "unit": "in"}
